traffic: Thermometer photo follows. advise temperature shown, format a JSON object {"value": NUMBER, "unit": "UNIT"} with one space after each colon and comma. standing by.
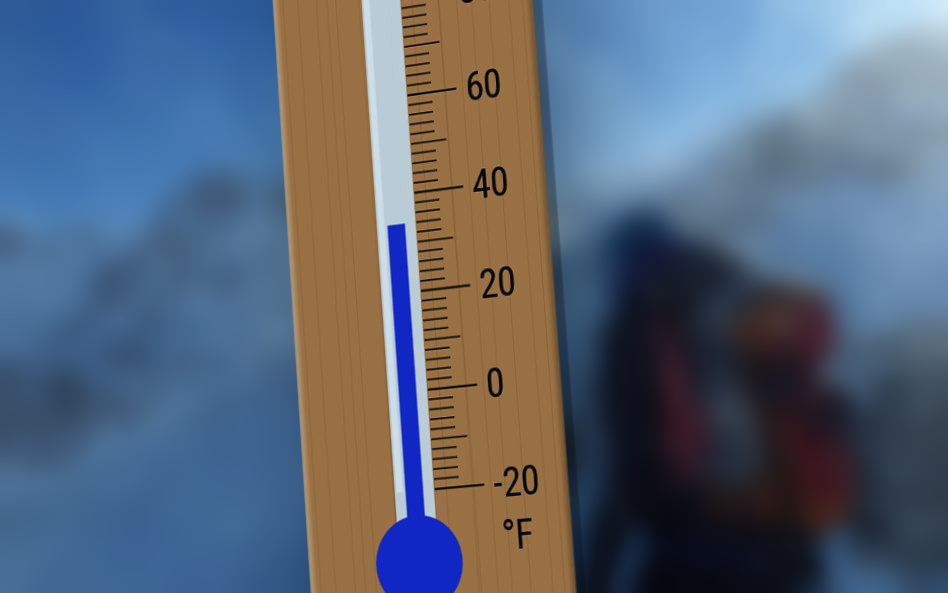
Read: {"value": 34, "unit": "°F"}
